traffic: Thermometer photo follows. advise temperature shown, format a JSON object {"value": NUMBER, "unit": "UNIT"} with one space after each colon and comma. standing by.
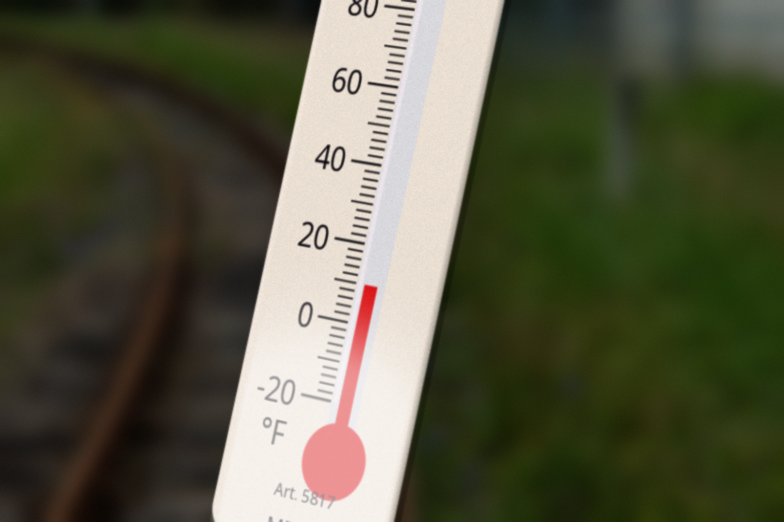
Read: {"value": 10, "unit": "°F"}
